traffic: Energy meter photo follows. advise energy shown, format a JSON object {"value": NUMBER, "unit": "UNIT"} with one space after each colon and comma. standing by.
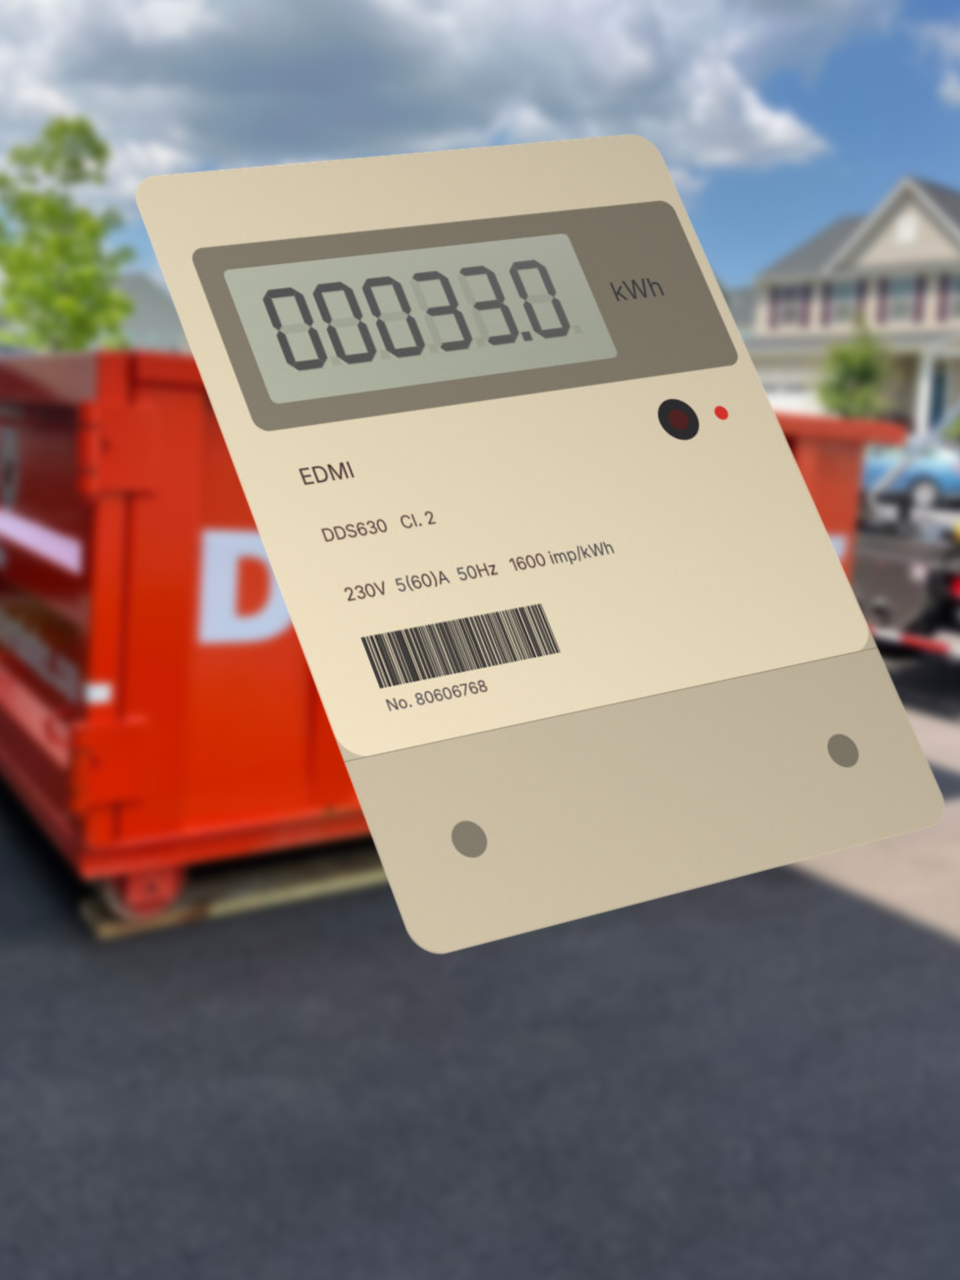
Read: {"value": 33.0, "unit": "kWh"}
